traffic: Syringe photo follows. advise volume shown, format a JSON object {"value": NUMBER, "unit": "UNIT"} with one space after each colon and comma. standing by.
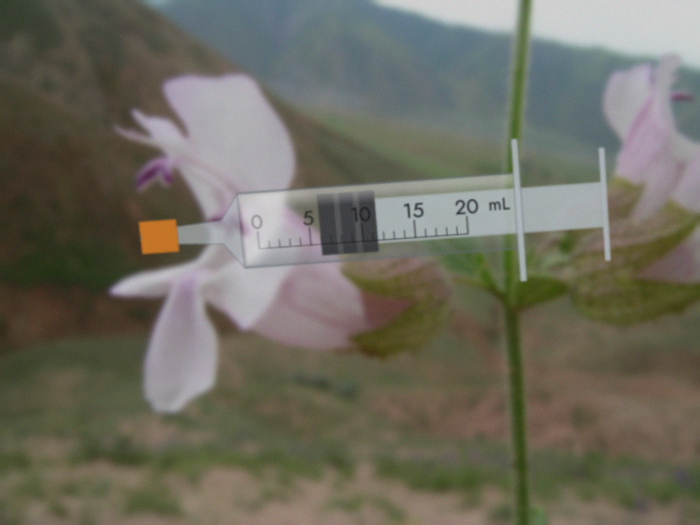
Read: {"value": 6, "unit": "mL"}
